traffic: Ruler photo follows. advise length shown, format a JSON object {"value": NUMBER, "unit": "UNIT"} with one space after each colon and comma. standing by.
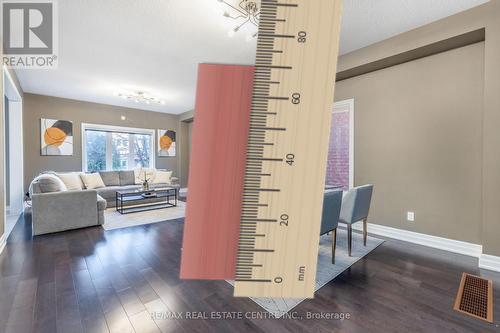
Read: {"value": 70, "unit": "mm"}
